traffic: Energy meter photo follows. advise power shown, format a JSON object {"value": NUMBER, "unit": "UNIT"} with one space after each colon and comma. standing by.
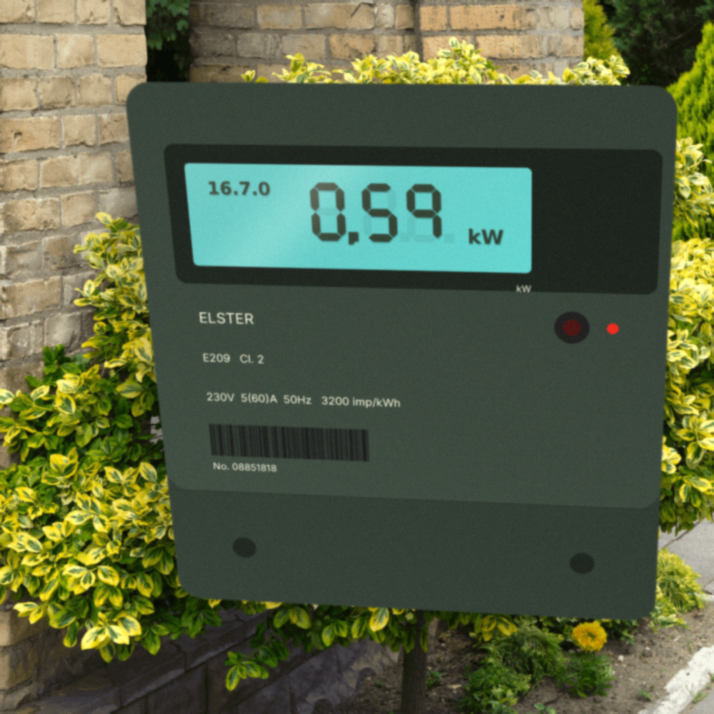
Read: {"value": 0.59, "unit": "kW"}
